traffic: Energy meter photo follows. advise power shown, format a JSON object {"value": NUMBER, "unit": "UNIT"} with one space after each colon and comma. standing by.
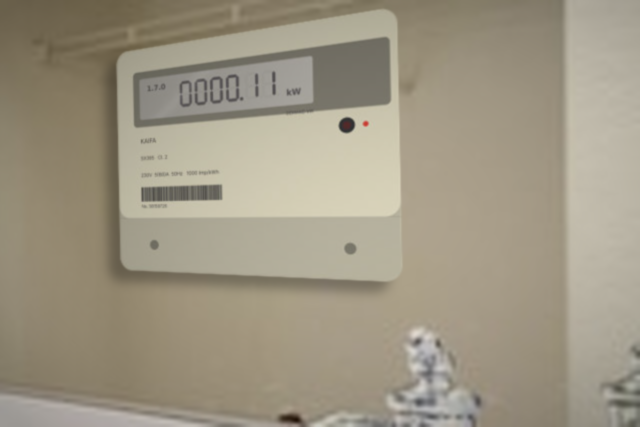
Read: {"value": 0.11, "unit": "kW"}
